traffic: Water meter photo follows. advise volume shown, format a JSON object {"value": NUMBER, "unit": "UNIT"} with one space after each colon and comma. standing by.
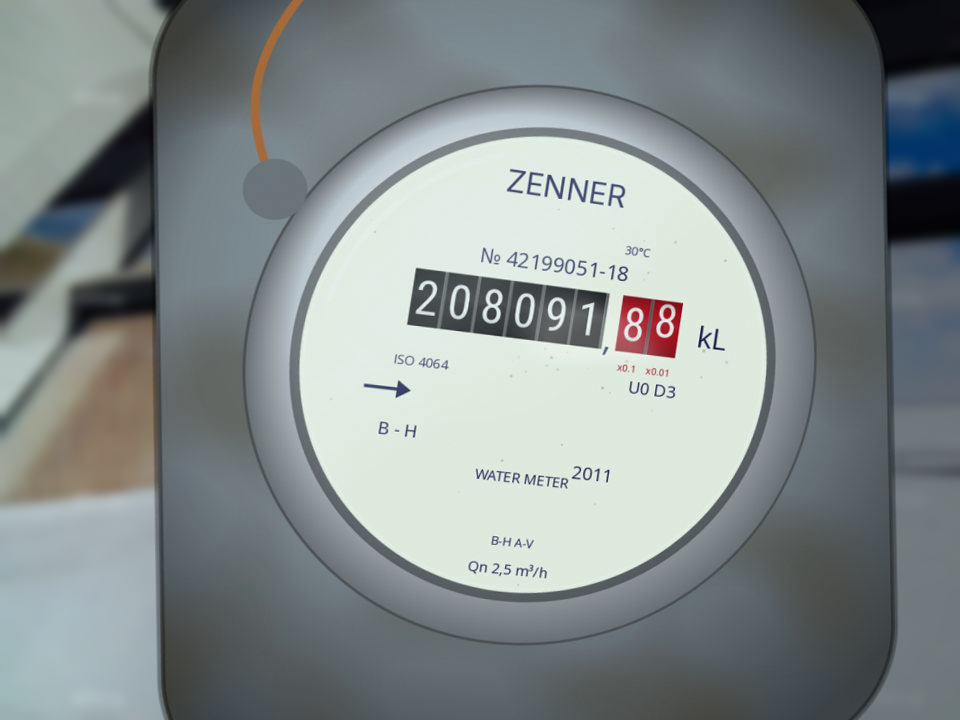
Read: {"value": 208091.88, "unit": "kL"}
